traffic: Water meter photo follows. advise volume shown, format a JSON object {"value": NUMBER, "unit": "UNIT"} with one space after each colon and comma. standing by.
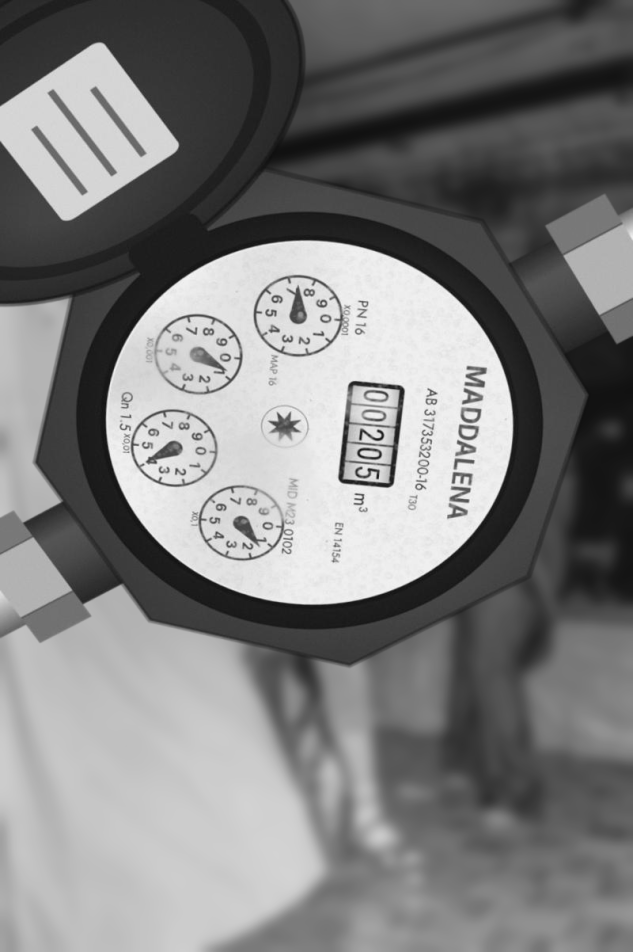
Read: {"value": 205.1407, "unit": "m³"}
